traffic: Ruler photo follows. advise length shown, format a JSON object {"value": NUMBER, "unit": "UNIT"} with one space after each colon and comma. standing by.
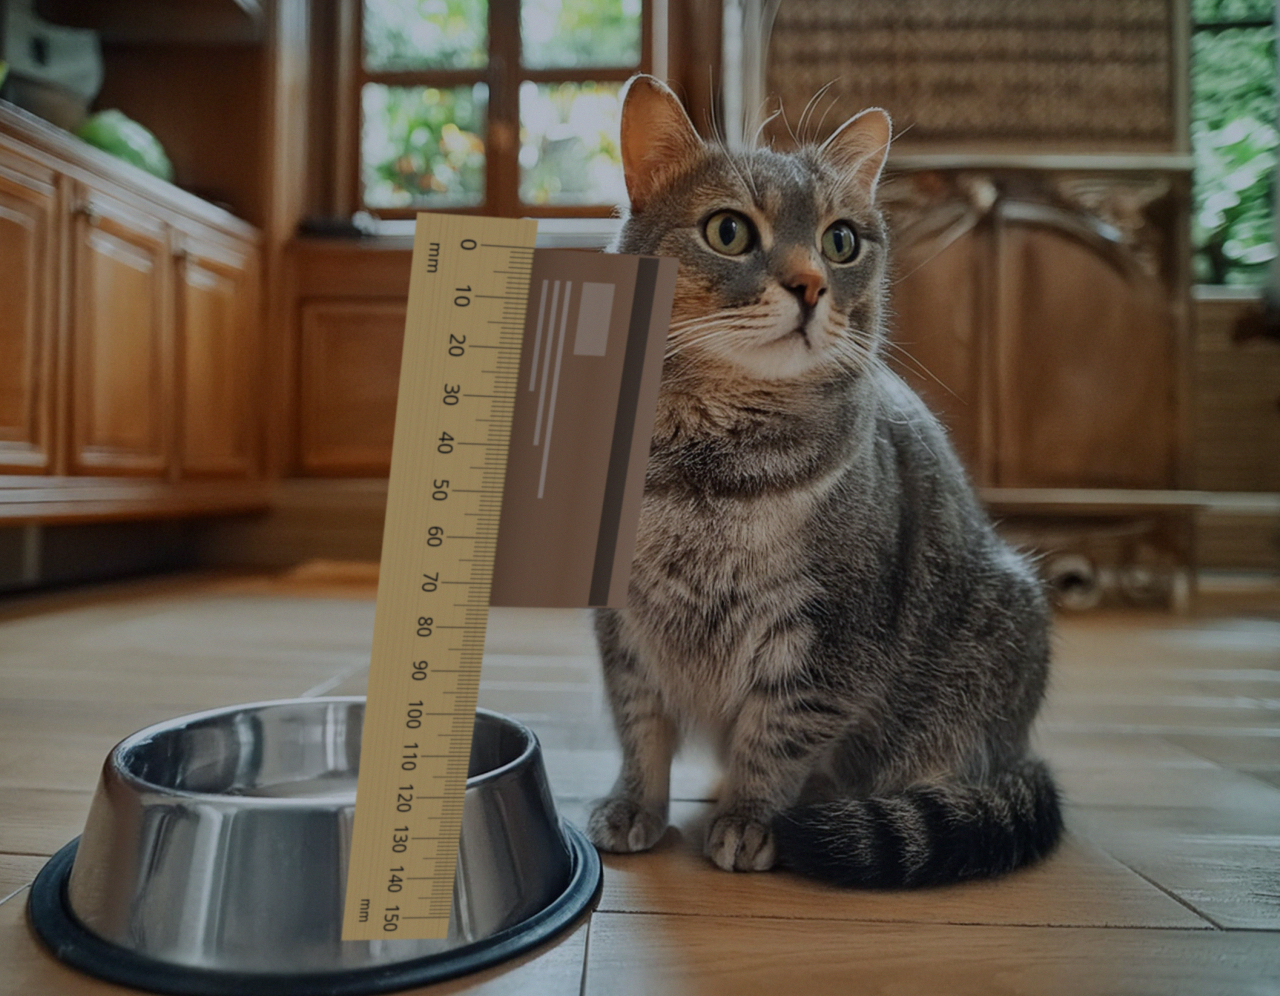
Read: {"value": 75, "unit": "mm"}
